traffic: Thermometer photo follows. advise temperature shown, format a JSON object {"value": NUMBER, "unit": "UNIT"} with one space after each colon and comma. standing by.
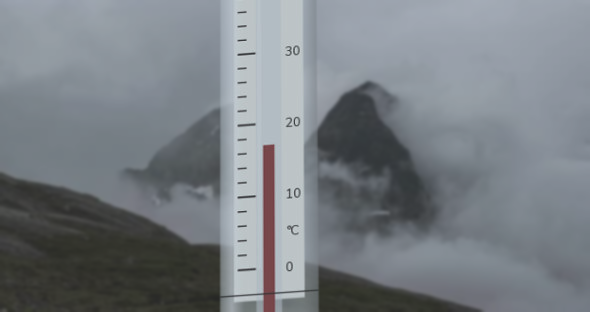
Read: {"value": 17, "unit": "°C"}
